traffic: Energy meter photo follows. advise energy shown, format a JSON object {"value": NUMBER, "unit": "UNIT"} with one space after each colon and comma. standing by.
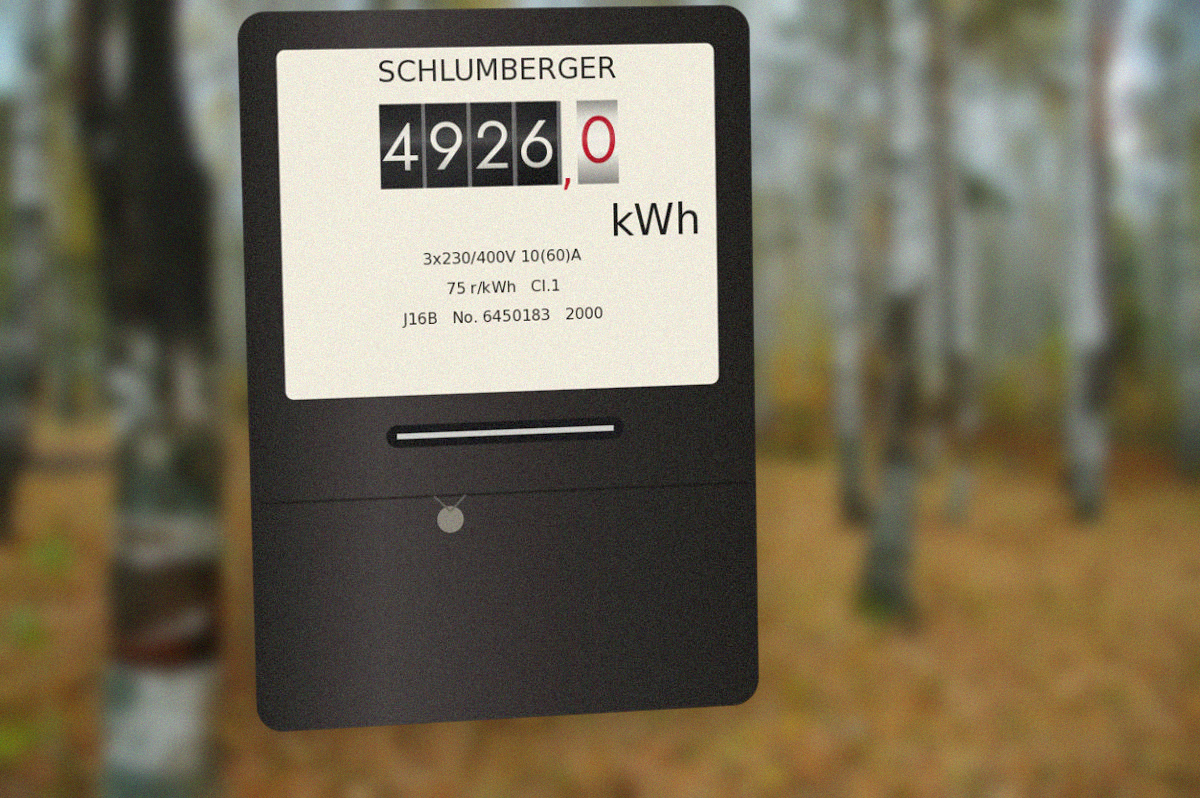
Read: {"value": 4926.0, "unit": "kWh"}
